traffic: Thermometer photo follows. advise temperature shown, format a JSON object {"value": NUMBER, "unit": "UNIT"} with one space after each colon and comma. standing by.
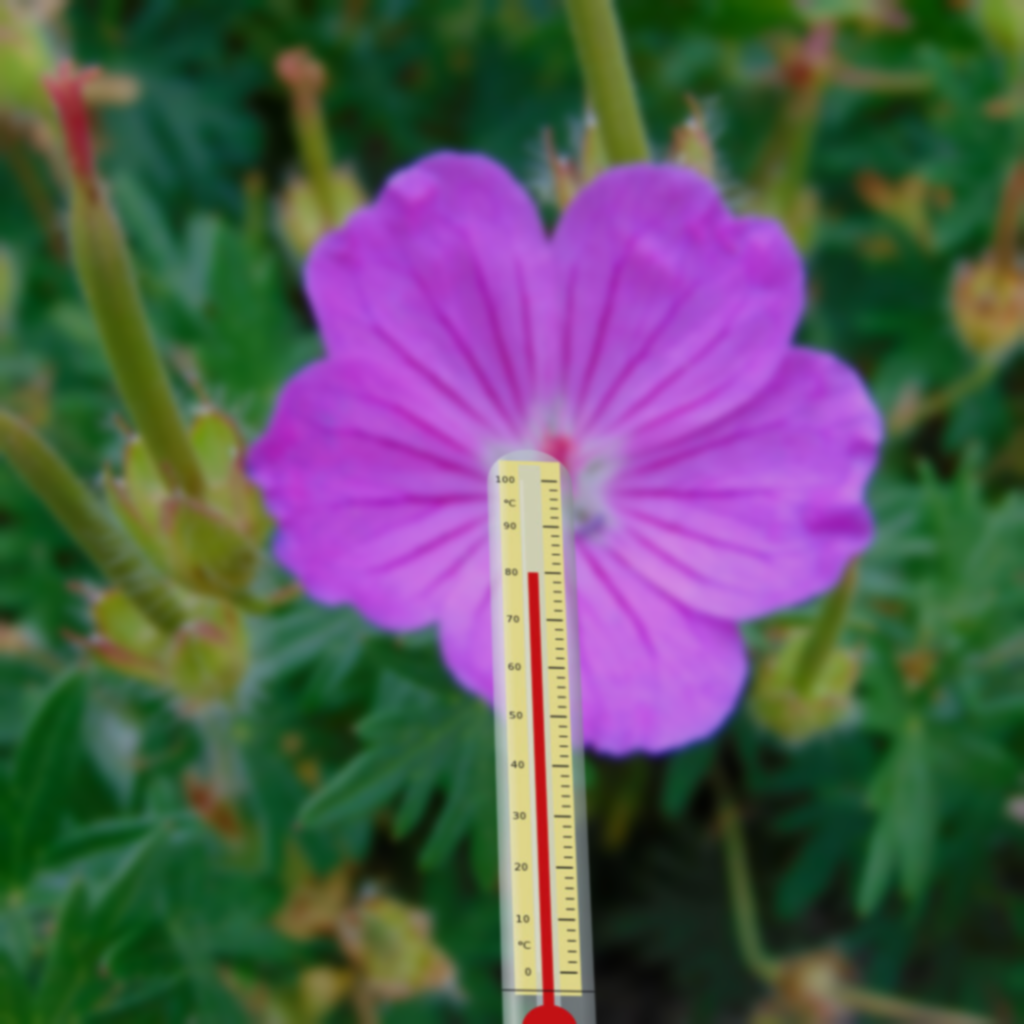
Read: {"value": 80, "unit": "°C"}
